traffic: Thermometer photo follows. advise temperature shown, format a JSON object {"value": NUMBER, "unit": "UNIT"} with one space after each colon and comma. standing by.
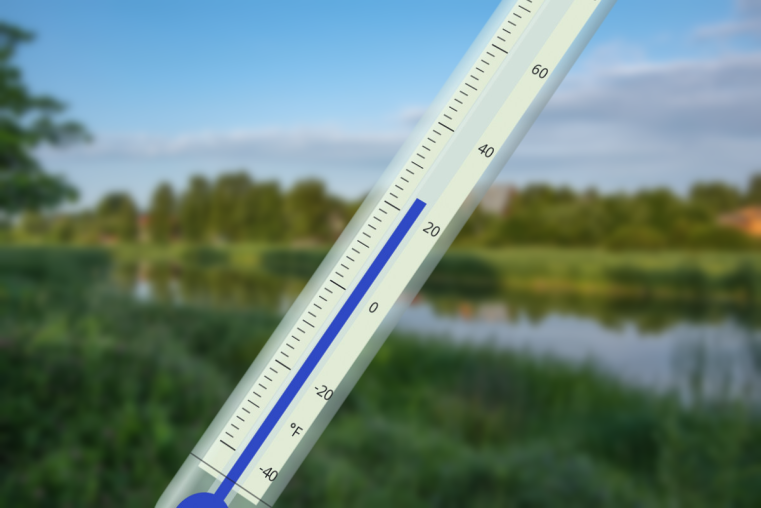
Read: {"value": 24, "unit": "°F"}
